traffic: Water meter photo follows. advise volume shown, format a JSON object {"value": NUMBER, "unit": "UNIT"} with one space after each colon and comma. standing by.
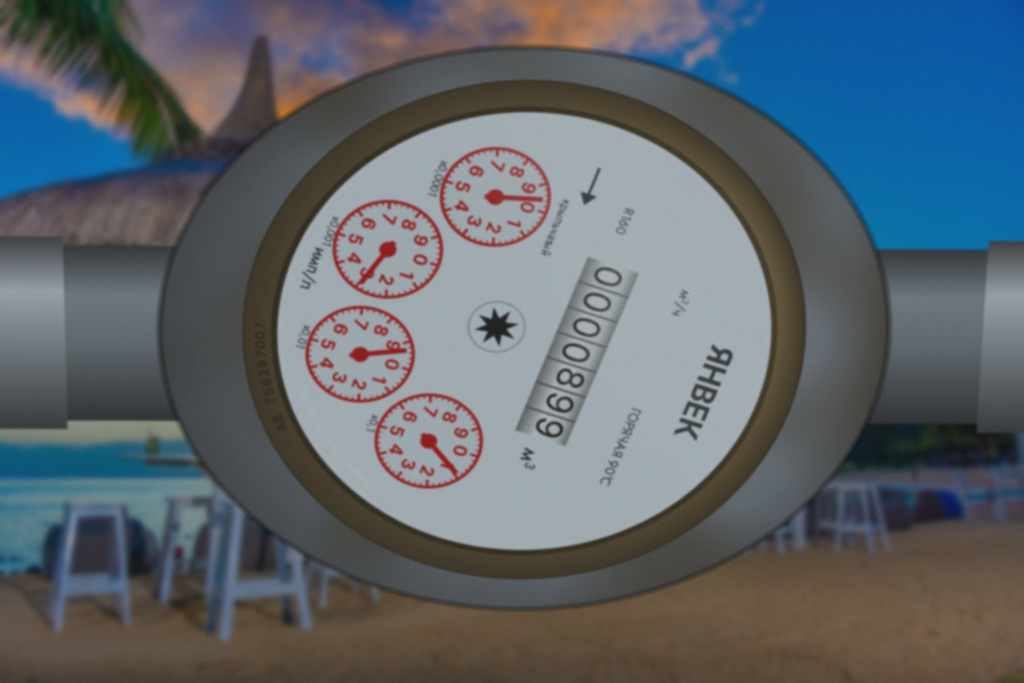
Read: {"value": 899.0929, "unit": "m³"}
